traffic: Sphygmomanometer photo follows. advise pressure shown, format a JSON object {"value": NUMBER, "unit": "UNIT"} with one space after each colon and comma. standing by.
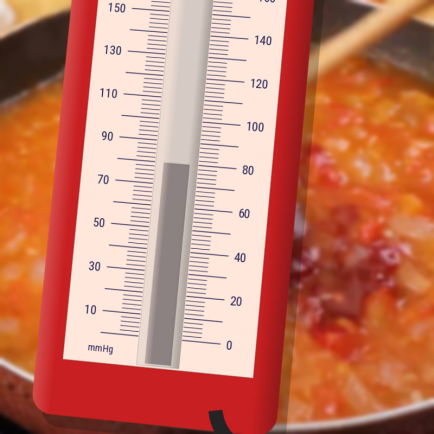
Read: {"value": 80, "unit": "mmHg"}
